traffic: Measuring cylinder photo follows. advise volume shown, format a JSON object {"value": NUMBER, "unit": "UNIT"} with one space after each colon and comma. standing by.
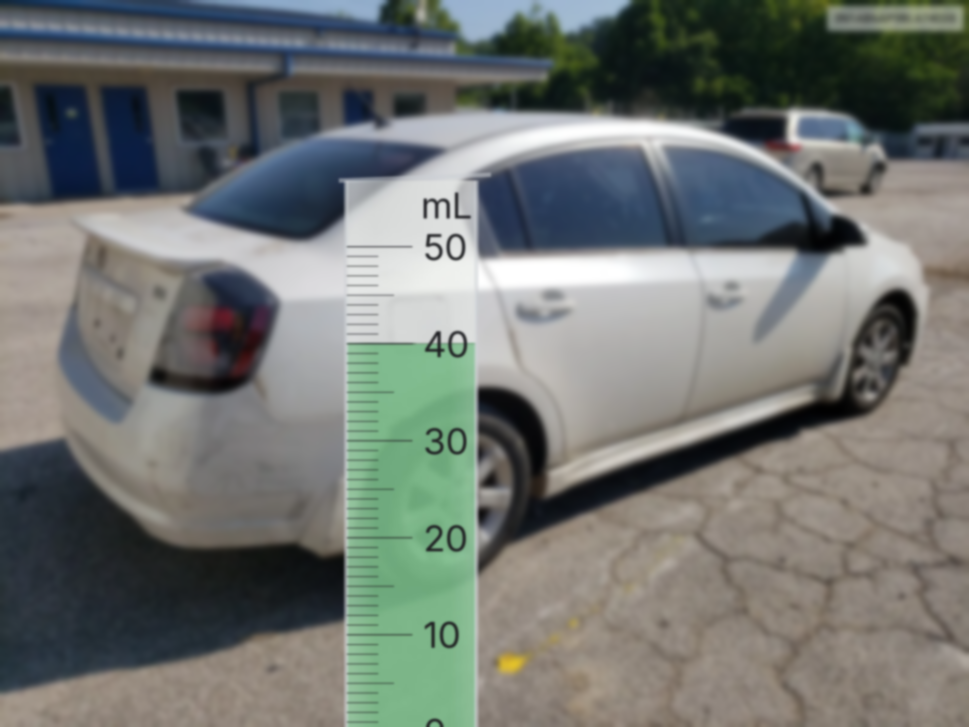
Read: {"value": 40, "unit": "mL"}
